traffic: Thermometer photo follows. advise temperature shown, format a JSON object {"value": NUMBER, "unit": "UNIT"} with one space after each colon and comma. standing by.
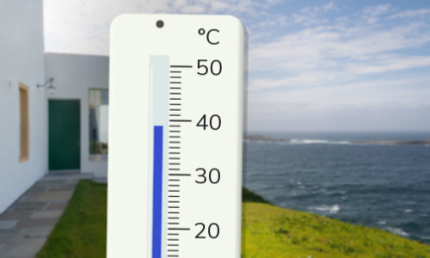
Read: {"value": 39, "unit": "°C"}
